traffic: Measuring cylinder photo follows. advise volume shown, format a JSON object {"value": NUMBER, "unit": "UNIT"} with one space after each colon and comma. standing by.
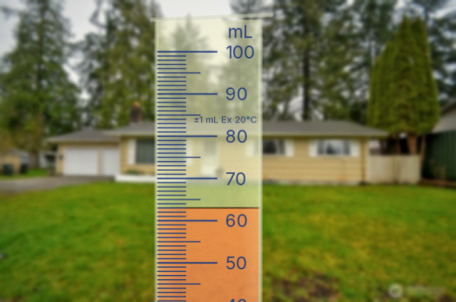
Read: {"value": 63, "unit": "mL"}
